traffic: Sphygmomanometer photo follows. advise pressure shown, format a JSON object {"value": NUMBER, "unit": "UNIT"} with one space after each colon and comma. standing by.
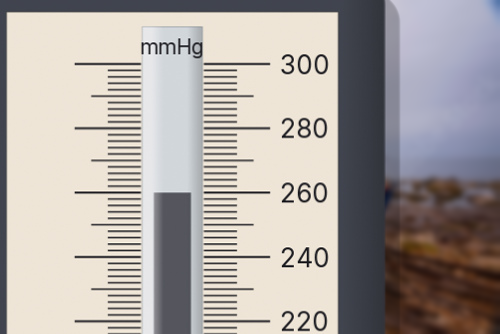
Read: {"value": 260, "unit": "mmHg"}
